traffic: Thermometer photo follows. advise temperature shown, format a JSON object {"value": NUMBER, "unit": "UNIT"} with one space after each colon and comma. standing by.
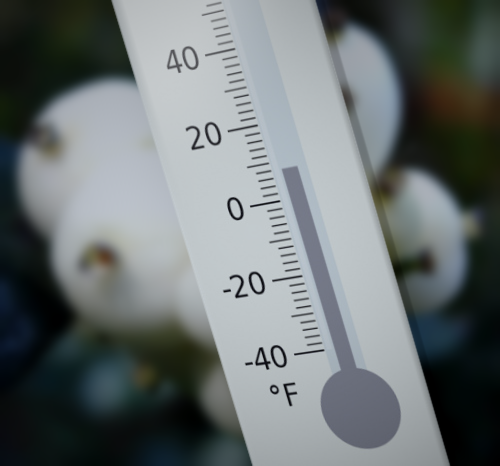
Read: {"value": 8, "unit": "°F"}
